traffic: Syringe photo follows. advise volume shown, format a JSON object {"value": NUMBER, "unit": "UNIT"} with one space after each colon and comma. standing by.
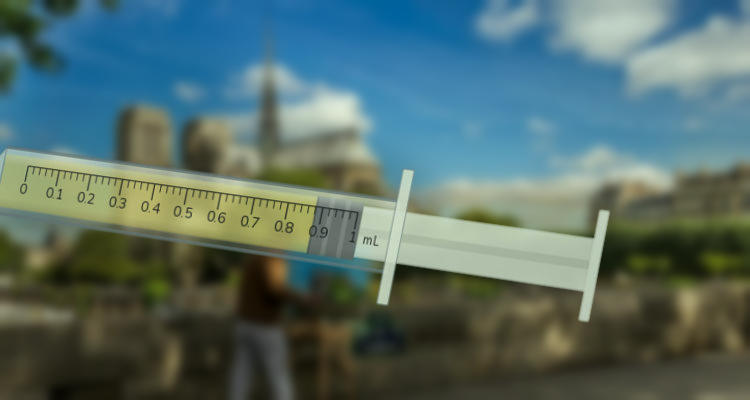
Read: {"value": 0.88, "unit": "mL"}
